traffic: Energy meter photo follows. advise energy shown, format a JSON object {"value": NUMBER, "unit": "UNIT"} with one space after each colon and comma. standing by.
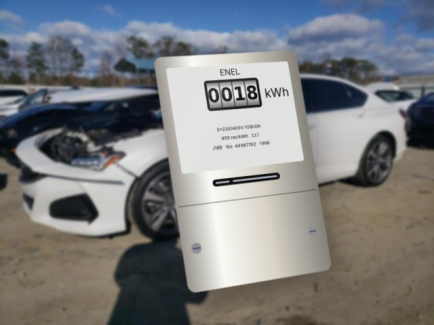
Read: {"value": 18, "unit": "kWh"}
